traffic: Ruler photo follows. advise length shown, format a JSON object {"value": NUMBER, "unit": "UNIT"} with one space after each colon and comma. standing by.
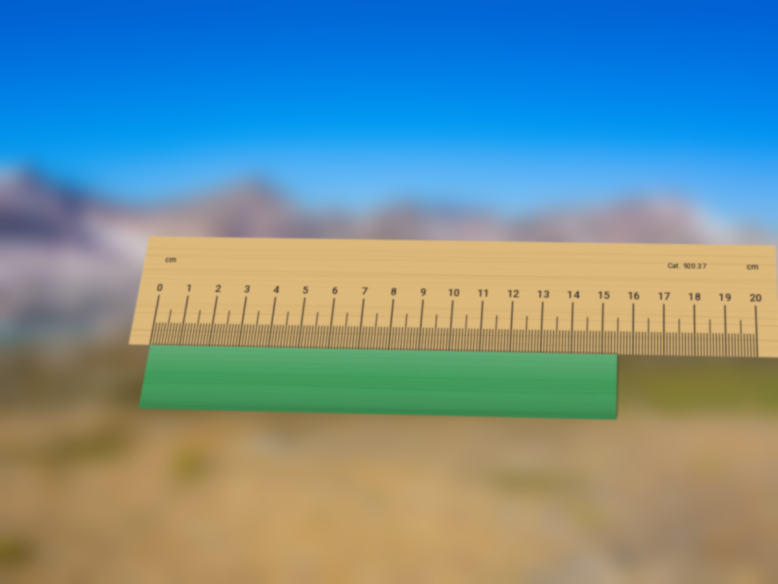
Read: {"value": 15.5, "unit": "cm"}
